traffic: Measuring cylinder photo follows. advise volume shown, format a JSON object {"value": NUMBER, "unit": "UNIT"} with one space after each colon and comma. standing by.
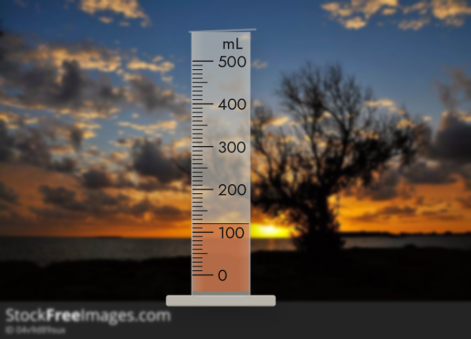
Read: {"value": 120, "unit": "mL"}
